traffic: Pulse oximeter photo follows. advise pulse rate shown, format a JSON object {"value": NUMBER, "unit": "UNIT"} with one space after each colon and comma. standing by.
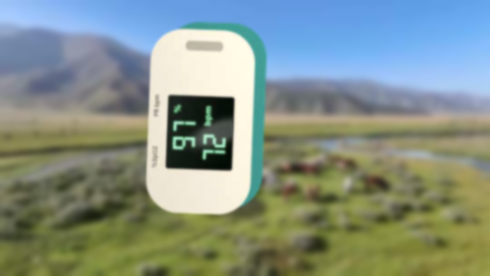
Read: {"value": 72, "unit": "bpm"}
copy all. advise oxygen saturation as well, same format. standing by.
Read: {"value": 97, "unit": "%"}
